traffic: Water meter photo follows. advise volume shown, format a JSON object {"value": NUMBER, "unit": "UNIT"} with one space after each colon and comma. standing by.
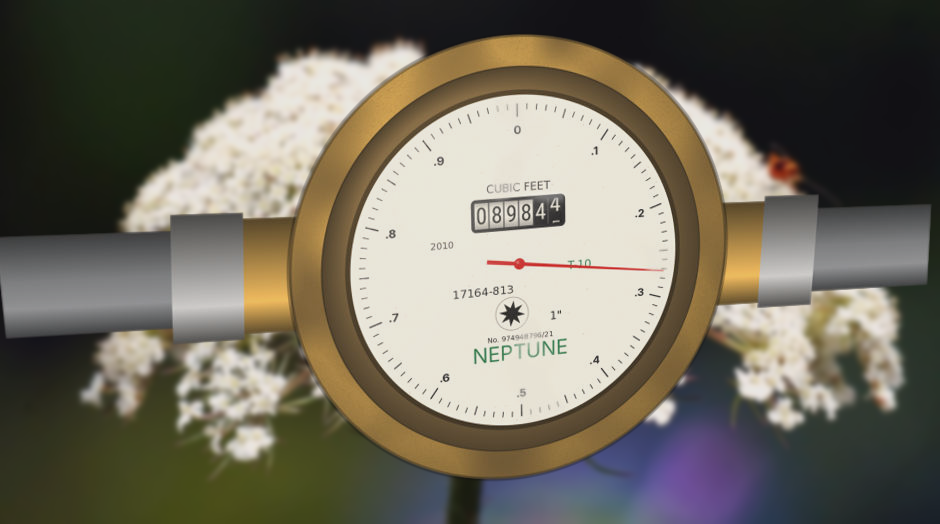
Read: {"value": 89844.27, "unit": "ft³"}
